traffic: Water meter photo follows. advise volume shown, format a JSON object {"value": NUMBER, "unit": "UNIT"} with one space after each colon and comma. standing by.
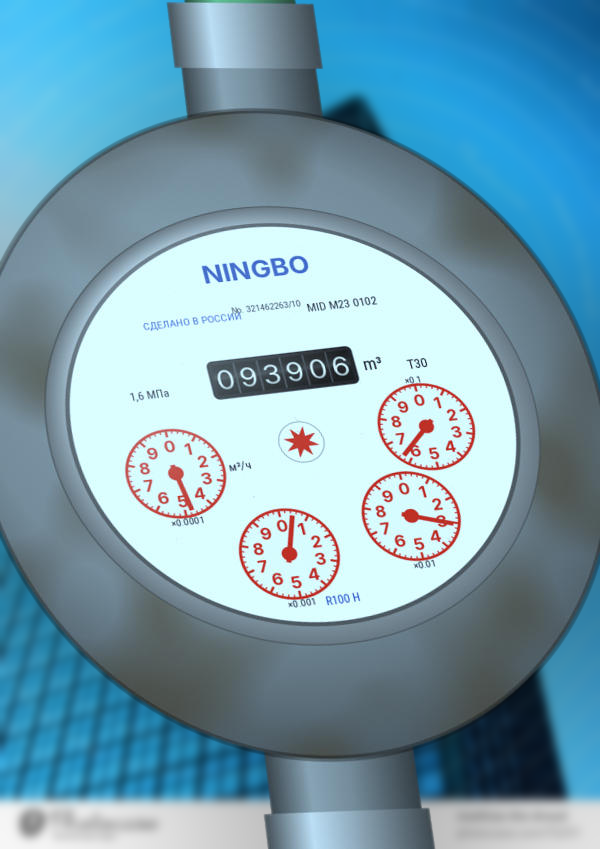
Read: {"value": 93906.6304, "unit": "m³"}
